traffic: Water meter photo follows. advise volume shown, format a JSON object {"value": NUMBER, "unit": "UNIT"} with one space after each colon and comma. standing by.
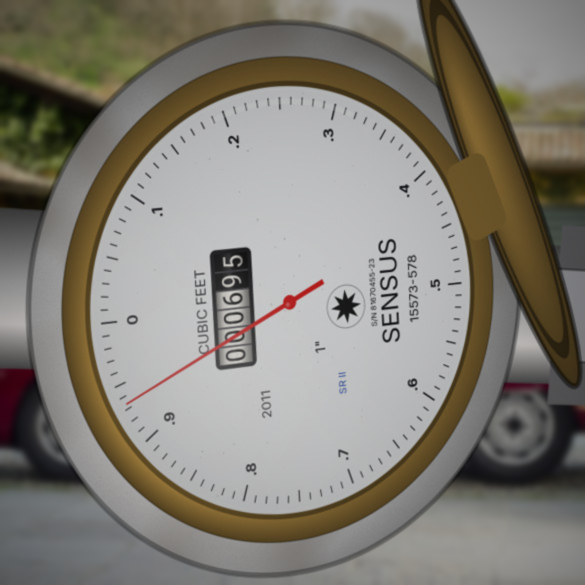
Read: {"value": 694.93, "unit": "ft³"}
